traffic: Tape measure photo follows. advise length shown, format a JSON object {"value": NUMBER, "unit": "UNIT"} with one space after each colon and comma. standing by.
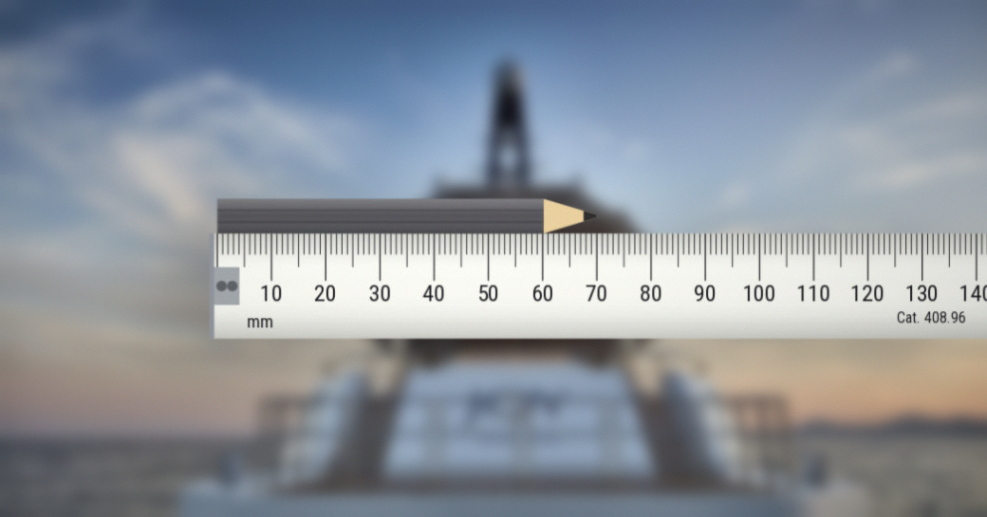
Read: {"value": 70, "unit": "mm"}
